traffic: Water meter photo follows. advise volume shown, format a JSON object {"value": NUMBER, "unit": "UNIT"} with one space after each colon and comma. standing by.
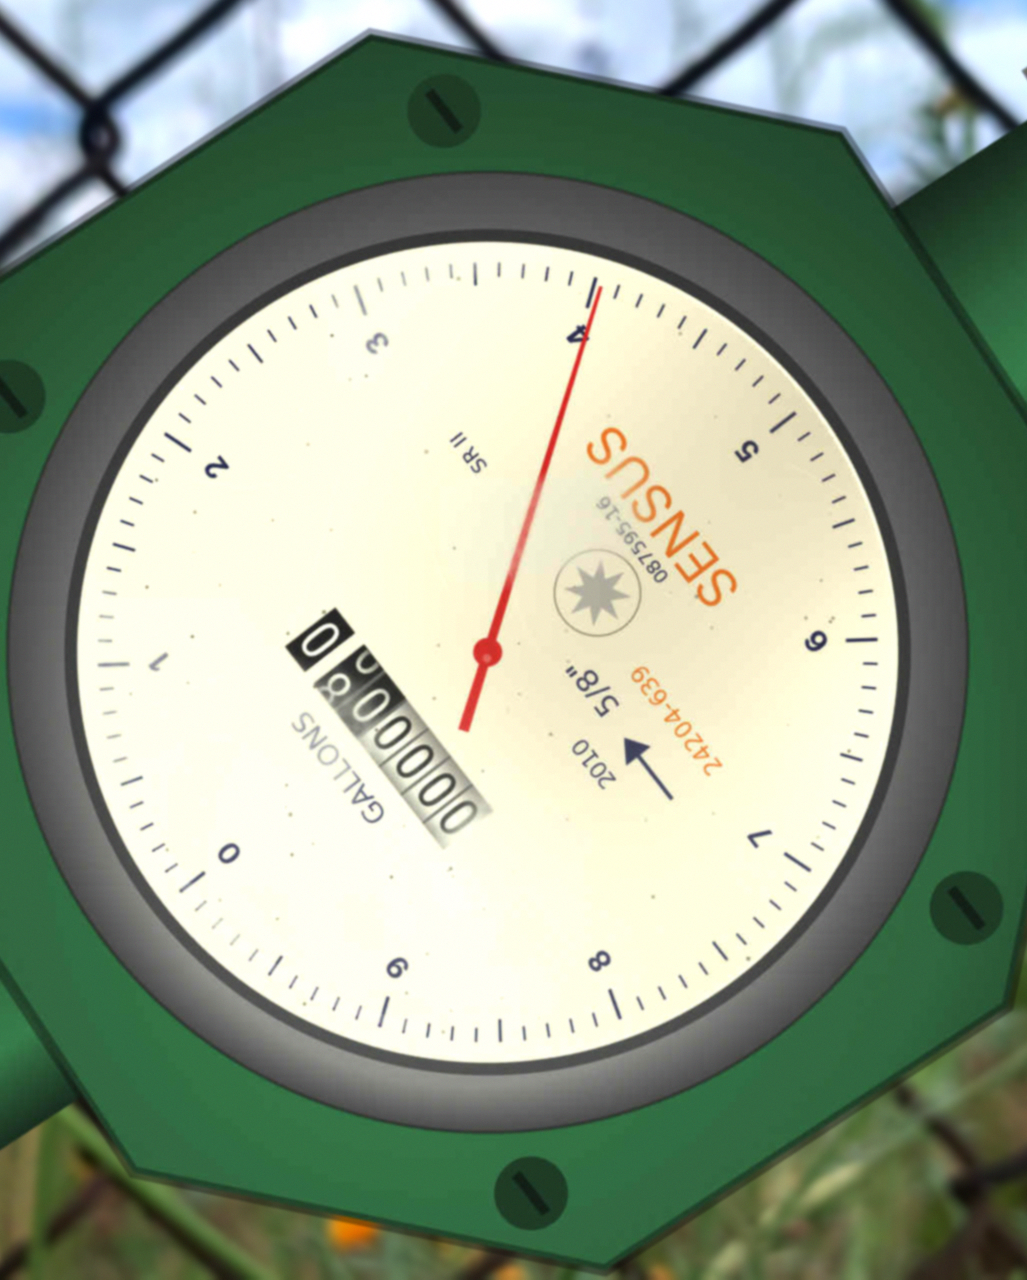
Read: {"value": 84.0, "unit": "gal"}
